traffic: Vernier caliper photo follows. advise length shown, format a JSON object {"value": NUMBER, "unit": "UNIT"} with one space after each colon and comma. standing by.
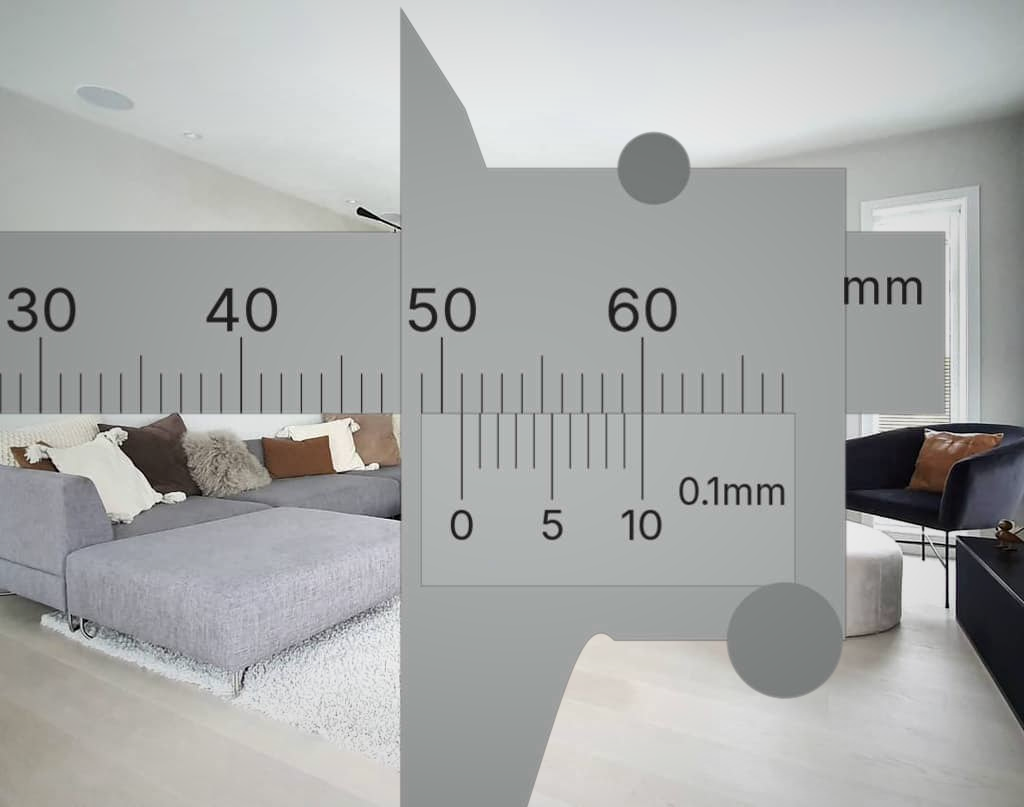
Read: {"value": 51.0, "unit": "mm"}
